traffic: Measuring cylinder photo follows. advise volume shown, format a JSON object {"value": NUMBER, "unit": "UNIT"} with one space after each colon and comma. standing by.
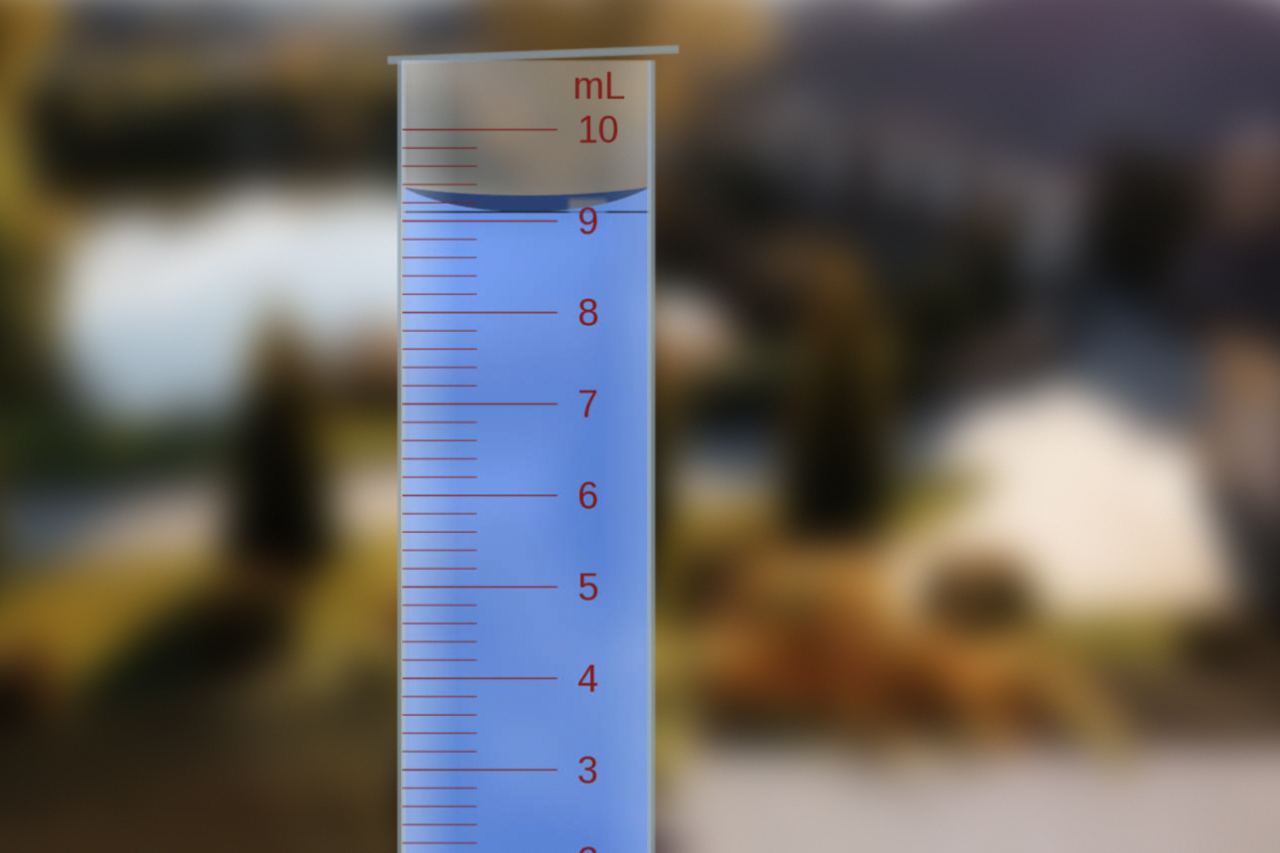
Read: {"value": 9.1, "unit": "mL"}
